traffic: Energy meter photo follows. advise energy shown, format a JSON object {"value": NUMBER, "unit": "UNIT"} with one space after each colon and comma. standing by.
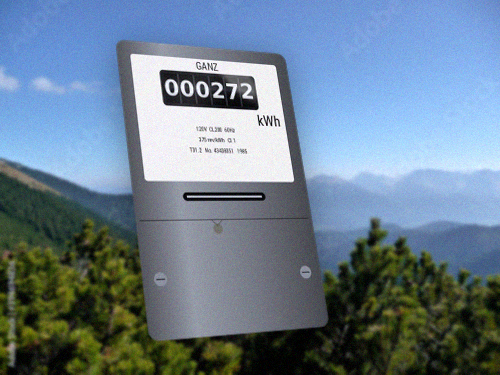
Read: {"value": 272, "unit": "kWh"}
